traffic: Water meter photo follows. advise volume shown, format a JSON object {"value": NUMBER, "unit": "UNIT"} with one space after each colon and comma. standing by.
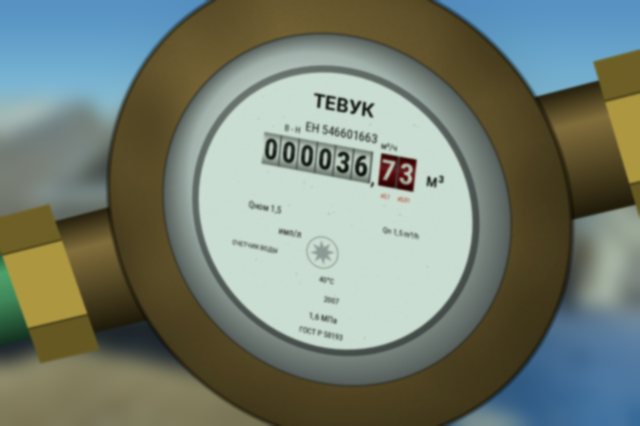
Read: {"value": 36.73, "unit": "m³"}
